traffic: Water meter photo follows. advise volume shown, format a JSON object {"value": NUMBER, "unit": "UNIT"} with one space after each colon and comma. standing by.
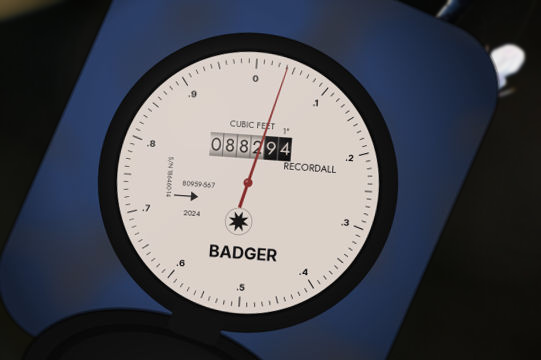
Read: {"value": 88294.04, "unit": "ft³"}
